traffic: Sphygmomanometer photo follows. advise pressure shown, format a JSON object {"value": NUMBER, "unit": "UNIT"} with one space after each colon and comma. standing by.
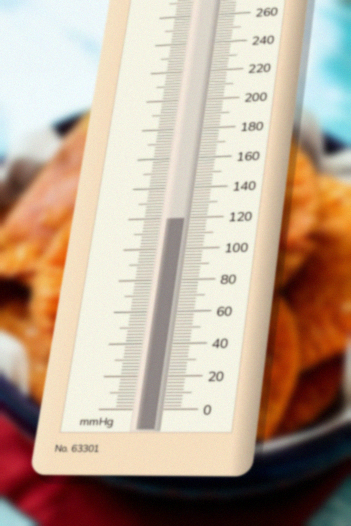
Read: {"value": 120, "unit": "mmHg"}
